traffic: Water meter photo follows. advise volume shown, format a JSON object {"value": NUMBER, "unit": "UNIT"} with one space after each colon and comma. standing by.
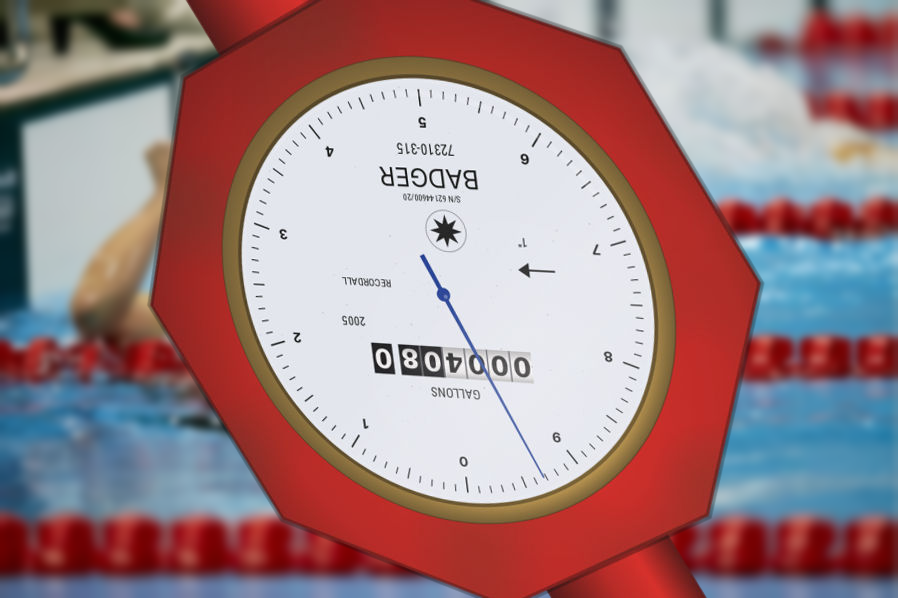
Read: {"value": 4079.3, "unit": "gal"}
